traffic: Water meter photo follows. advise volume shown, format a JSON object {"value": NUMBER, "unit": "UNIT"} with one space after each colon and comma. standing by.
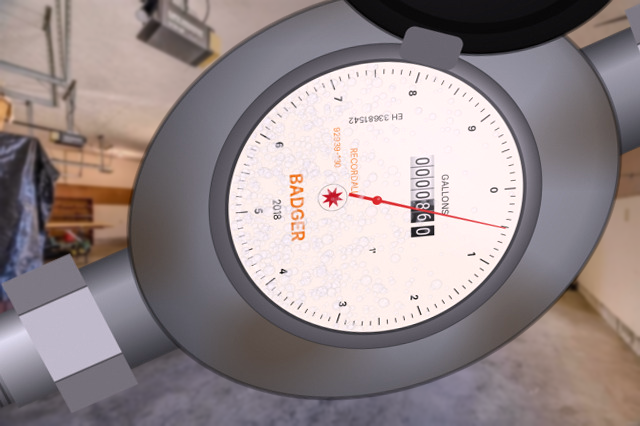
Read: {"value": 860.5, "unit": "gal"}
